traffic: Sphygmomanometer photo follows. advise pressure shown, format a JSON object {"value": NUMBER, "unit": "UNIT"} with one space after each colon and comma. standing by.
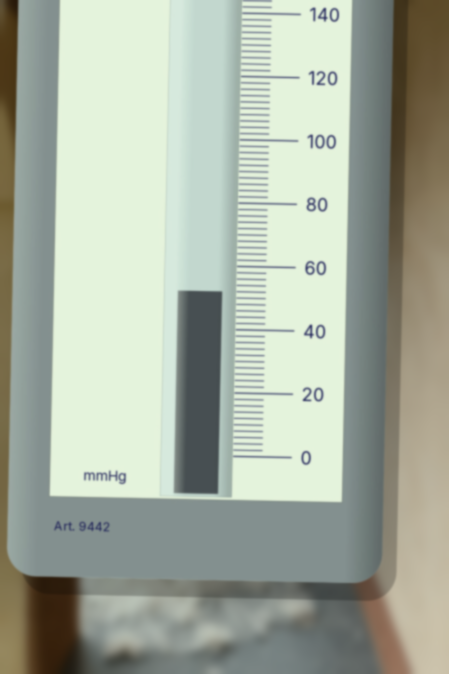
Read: {"value": 52, "unit": "mmHg"}
